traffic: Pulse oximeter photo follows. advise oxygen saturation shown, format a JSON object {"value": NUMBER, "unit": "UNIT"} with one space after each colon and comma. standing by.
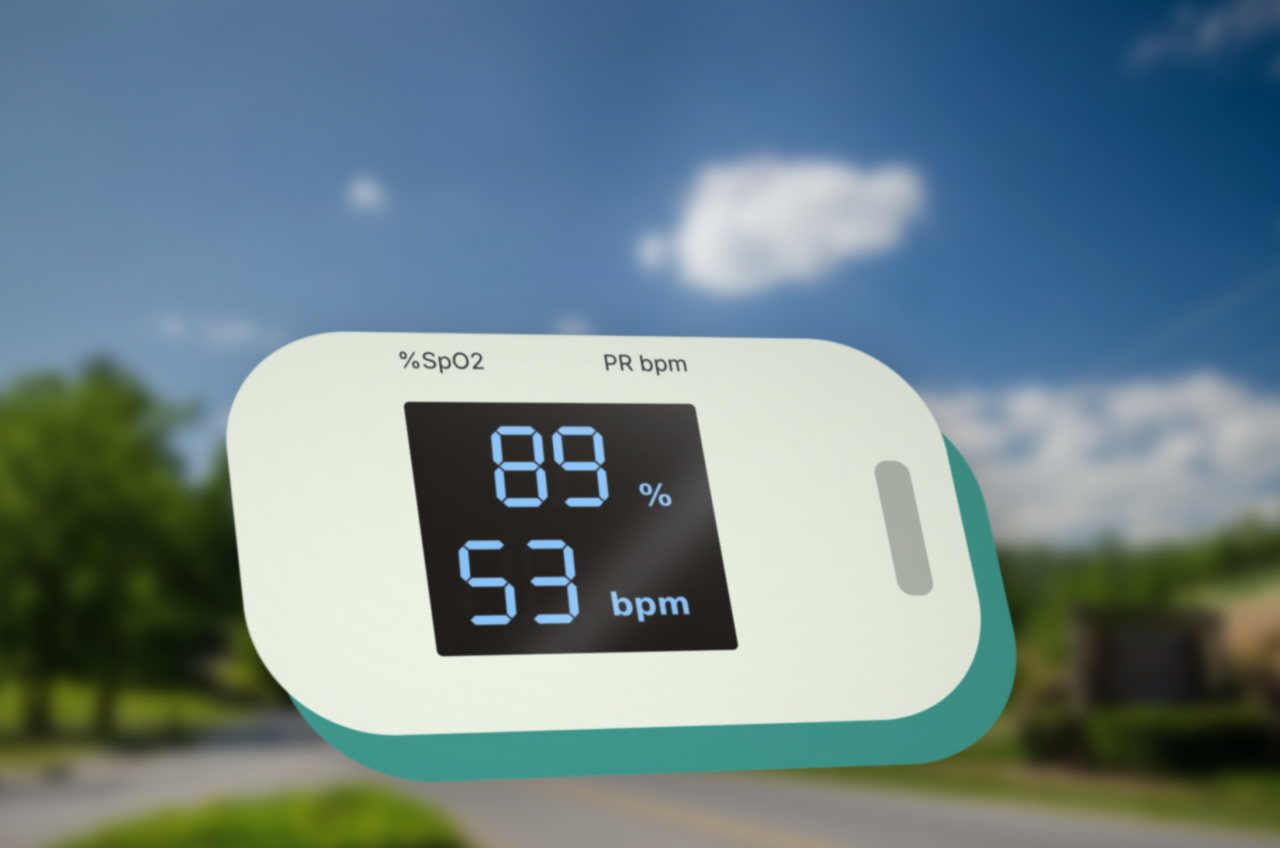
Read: {"value": 89, "unit": "%"}
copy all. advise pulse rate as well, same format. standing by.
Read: {"value": 53, "unit": "bpm"}
